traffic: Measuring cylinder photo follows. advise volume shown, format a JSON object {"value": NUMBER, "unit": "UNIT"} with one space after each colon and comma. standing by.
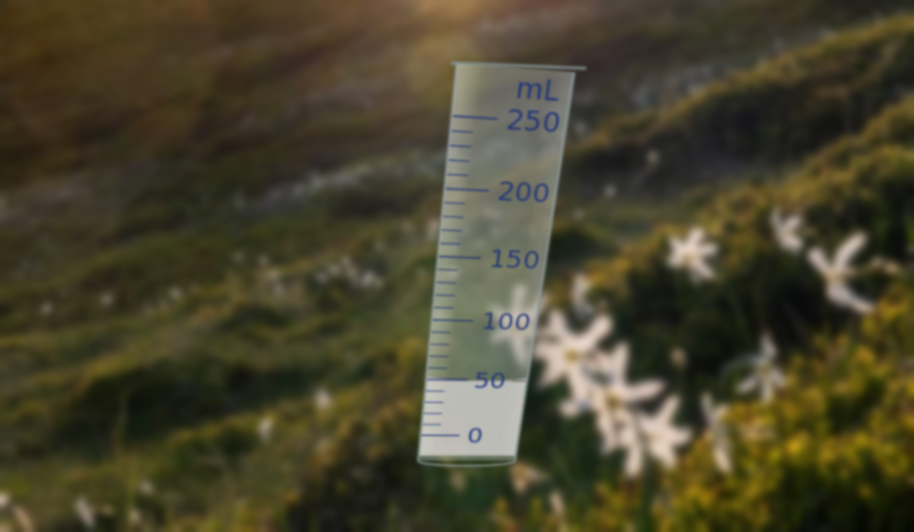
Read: {"value": 50, "unit": "mL"}
